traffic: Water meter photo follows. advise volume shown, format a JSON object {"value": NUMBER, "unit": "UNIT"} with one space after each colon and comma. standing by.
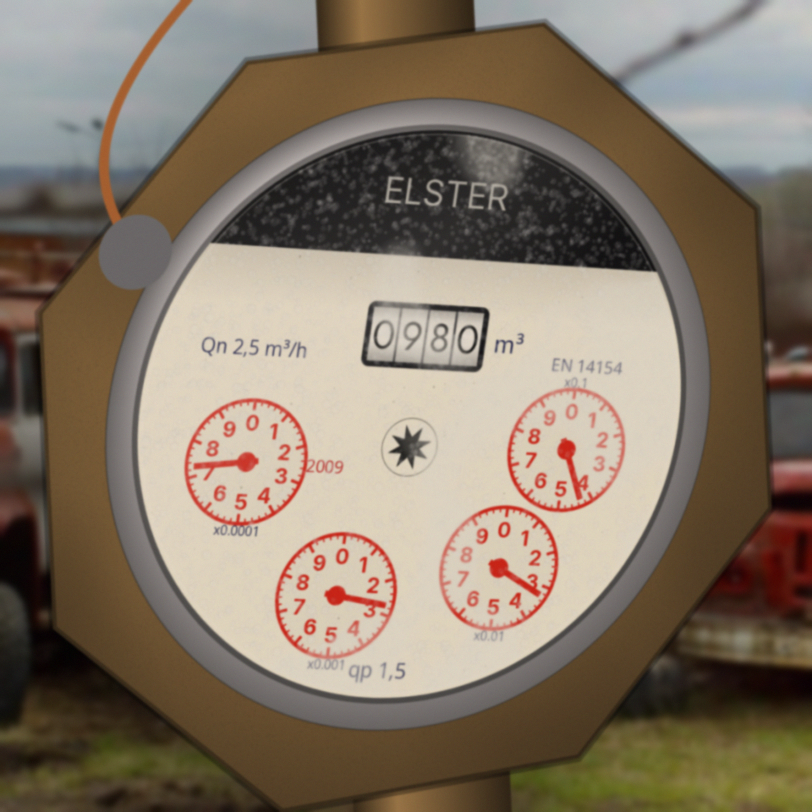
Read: {"value": 980.4327, "unit": "m³"}
